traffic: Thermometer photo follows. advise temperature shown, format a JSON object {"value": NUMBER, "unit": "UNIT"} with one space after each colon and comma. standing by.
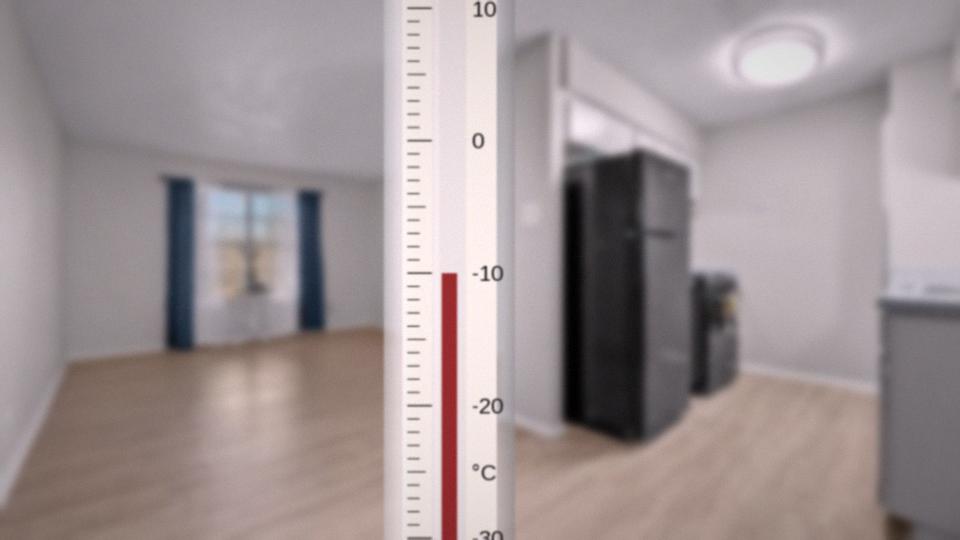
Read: {"value": -10, "unit": "°C"}
